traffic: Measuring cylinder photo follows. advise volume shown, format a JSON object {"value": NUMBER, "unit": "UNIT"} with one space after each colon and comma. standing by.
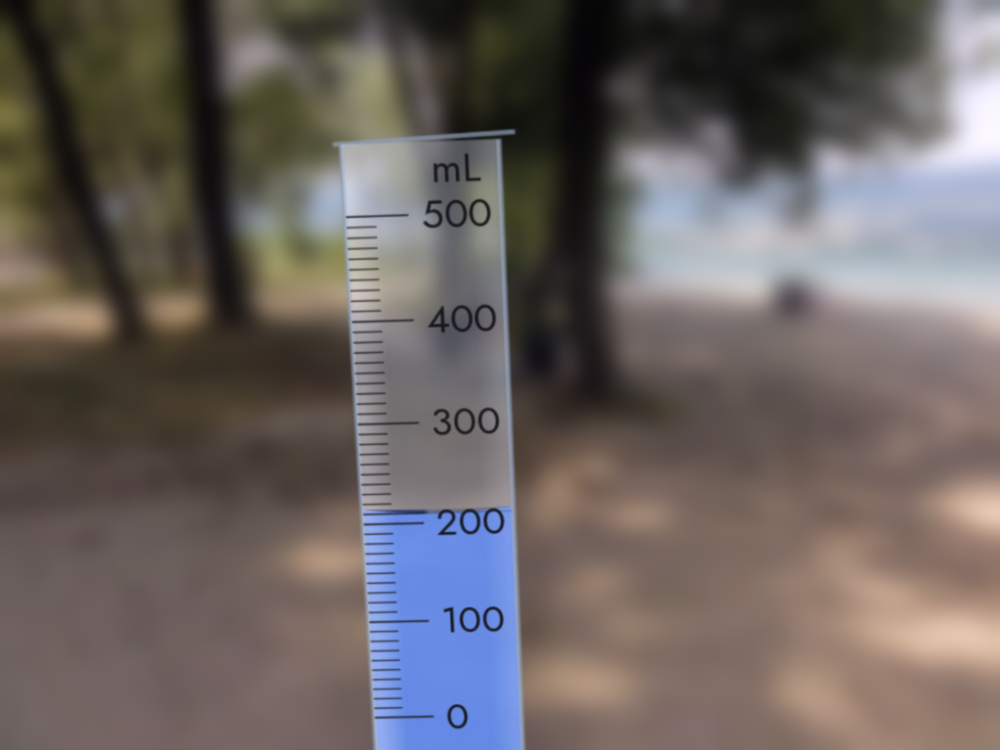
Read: {"value": 210, "unit": "mL"}
